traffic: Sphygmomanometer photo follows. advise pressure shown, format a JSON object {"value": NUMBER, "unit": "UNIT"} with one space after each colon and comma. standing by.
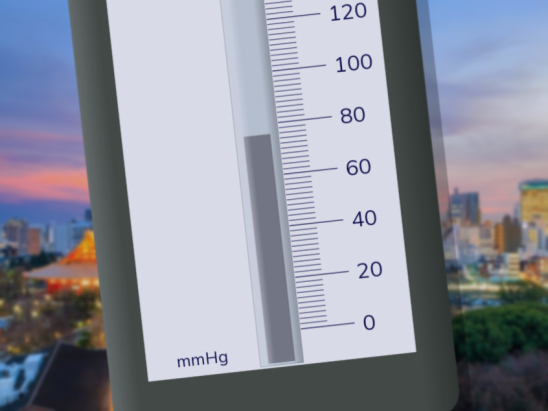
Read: {"value": 76, "unit": "mmHg"}
